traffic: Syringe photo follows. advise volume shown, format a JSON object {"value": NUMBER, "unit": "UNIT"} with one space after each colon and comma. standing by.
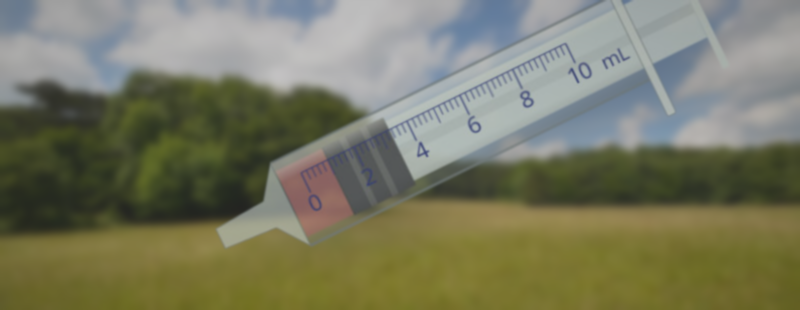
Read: {"value": 1, "unit": "mL"}
